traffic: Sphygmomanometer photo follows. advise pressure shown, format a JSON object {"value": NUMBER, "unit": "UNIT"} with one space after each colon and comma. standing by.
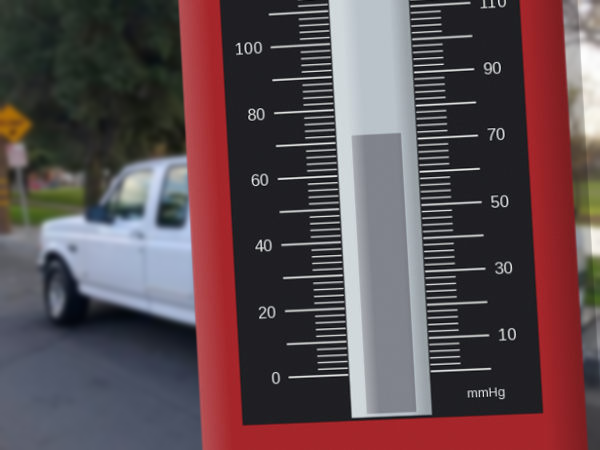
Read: {"value": 72, "unit": "mmHg"}
